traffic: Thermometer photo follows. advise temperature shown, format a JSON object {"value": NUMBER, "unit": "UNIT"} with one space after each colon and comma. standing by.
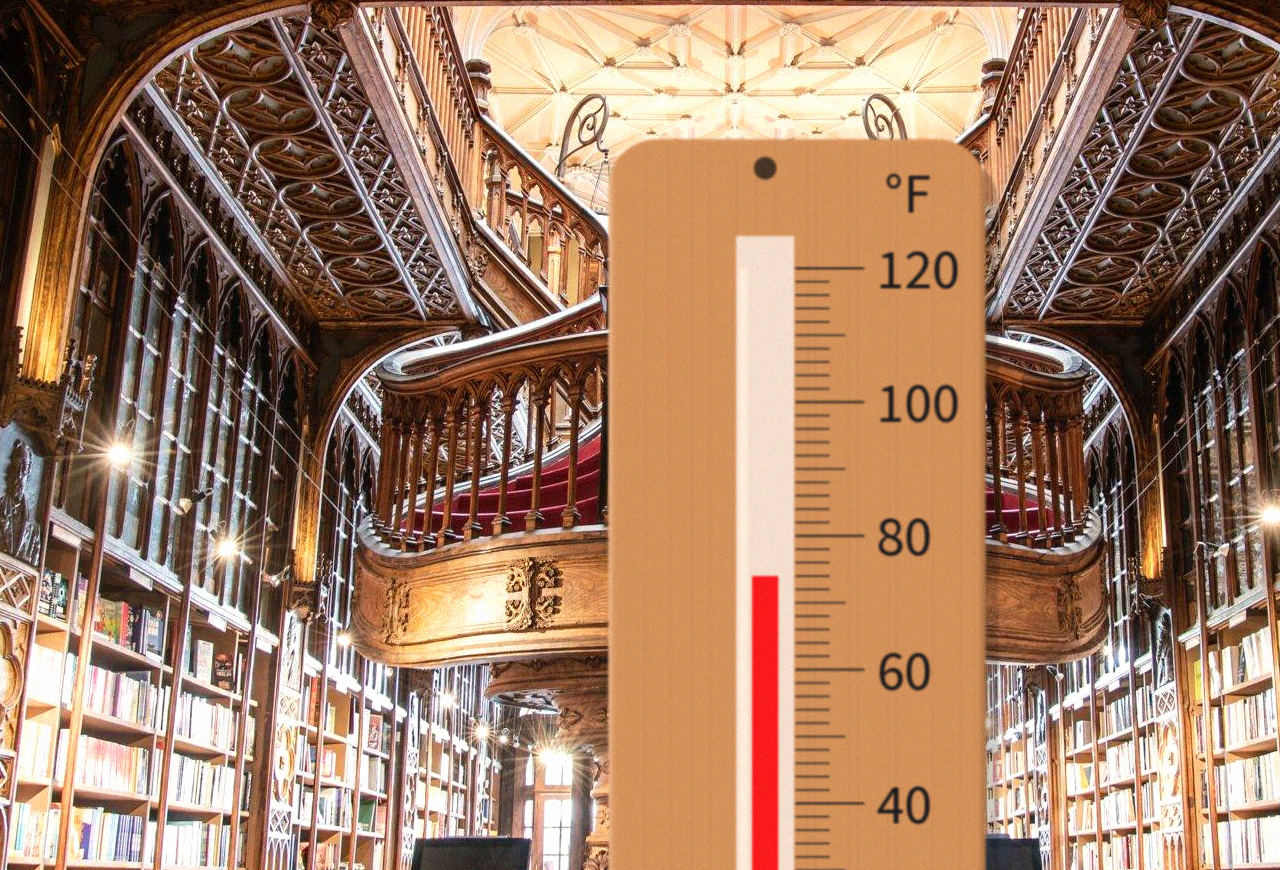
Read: {"value": 74, "unit": "°F"}
